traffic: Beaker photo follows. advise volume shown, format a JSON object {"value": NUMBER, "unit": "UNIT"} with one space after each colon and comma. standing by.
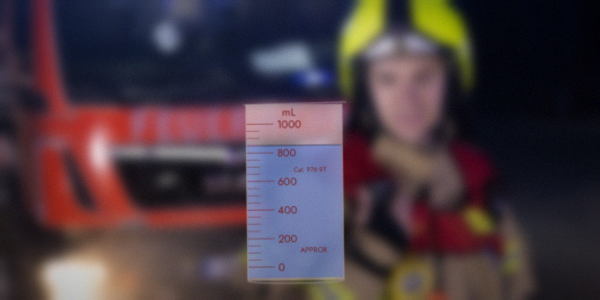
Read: {"value": 850, "unit": "mL"}
